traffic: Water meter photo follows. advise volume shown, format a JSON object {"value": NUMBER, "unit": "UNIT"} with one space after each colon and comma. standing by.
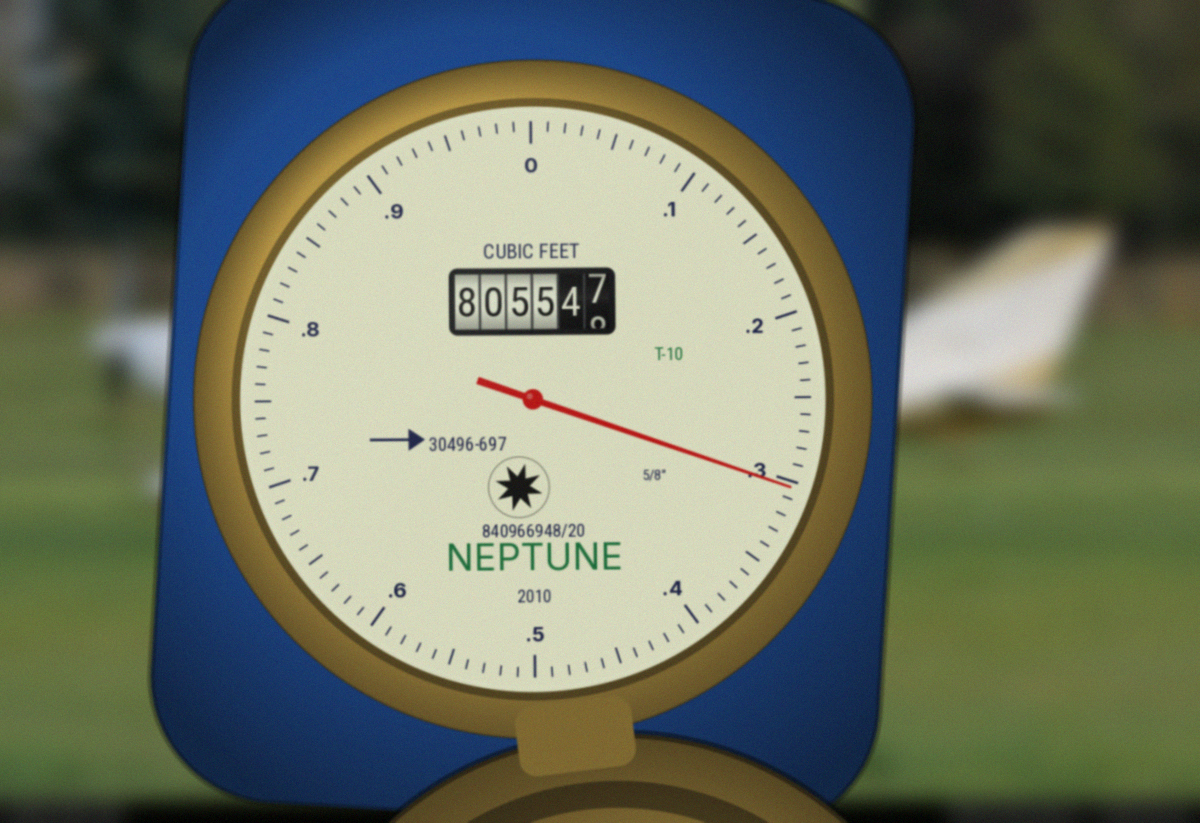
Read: {"value": 805547.30, "unit": "ft³"}
